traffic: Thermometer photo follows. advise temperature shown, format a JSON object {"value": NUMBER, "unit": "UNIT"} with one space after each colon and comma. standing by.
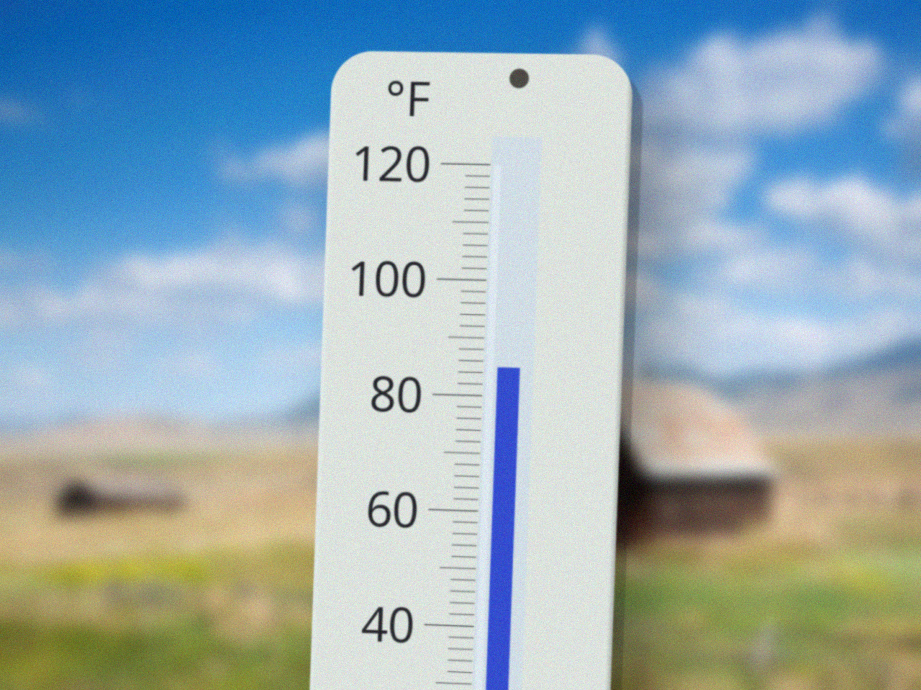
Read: {"value": 85, "unit": "°F"}
